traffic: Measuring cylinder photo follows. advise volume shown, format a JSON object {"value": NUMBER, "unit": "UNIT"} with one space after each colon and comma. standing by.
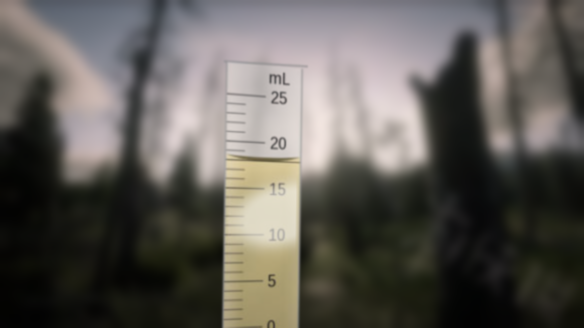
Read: {"value": 18, "unit": "mL"}
